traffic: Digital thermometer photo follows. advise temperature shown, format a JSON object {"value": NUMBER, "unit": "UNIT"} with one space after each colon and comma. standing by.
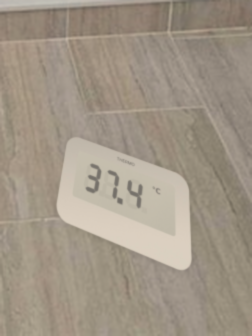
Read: {"value": 37.4, "unit": "°C"}
